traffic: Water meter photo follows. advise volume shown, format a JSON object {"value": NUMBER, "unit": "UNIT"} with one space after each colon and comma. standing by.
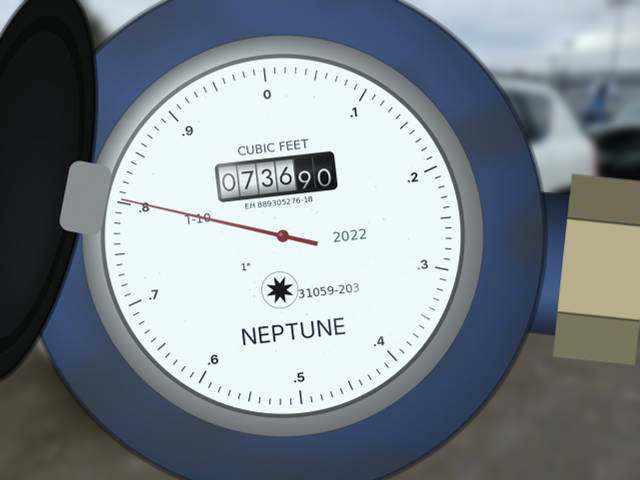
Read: {"value": 73689.80, "unit": "ft³"}
